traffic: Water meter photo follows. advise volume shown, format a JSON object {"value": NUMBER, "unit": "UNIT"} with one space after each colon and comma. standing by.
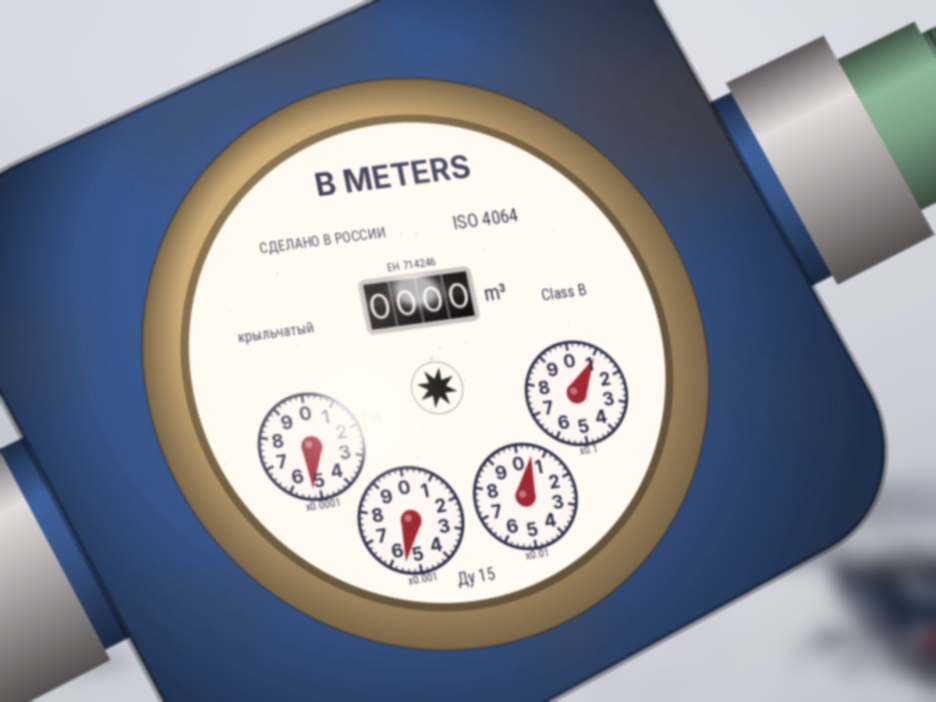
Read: {"value": 0.1055, "unit": "m³"}
